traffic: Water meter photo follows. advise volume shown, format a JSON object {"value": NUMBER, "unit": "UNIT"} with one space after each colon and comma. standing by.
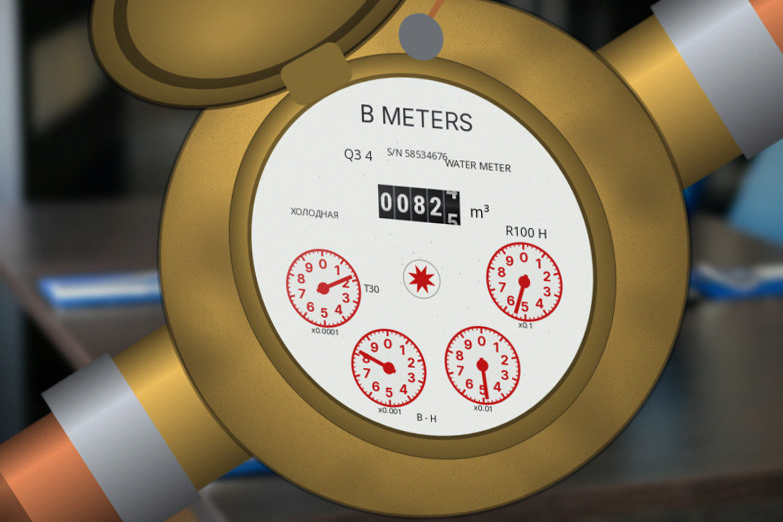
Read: {"value": 824.5481, "unit": "m³"}
